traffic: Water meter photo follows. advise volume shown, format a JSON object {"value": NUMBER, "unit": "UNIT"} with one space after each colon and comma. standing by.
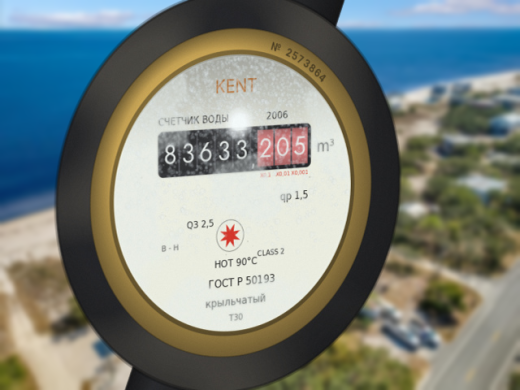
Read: {"value": 83633.205, "unit": "m³"}
